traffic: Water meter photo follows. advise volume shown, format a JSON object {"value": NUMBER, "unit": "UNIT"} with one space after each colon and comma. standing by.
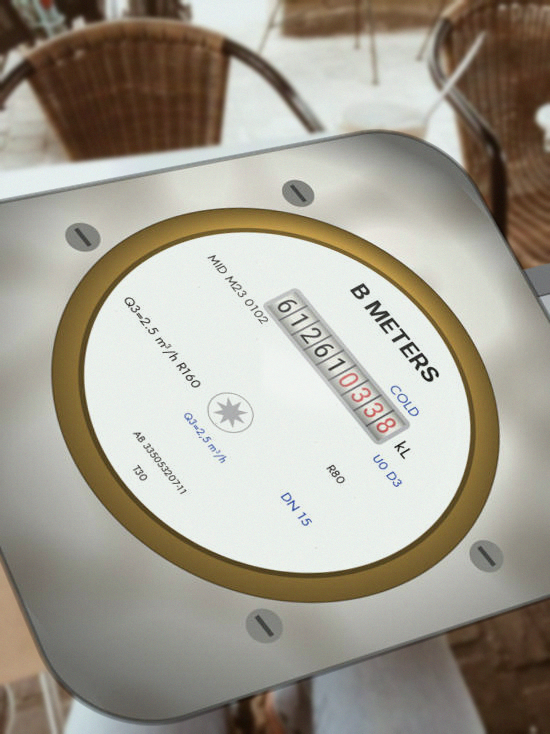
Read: {"value": 61261.0338, "unit": "kL"}
